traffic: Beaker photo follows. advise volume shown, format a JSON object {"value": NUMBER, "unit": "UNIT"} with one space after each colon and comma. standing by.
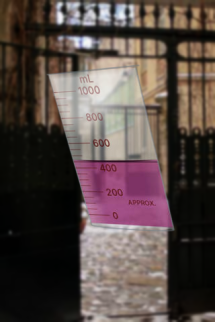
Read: {"value": 450, "unit": "mL"}
